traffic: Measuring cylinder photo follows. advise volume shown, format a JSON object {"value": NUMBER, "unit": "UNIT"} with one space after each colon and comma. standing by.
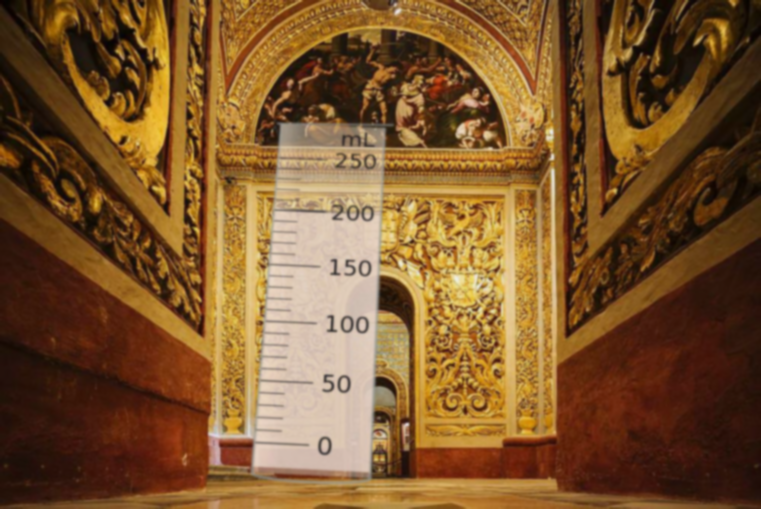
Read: {"value": 200, "unit": "mL"}
